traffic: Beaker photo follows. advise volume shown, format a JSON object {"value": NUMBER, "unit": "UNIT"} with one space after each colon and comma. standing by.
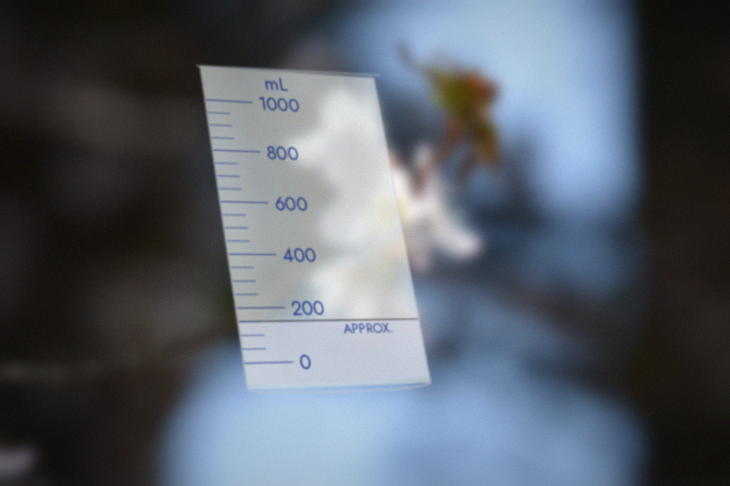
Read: {"value": 150, "unit": "mL"}
